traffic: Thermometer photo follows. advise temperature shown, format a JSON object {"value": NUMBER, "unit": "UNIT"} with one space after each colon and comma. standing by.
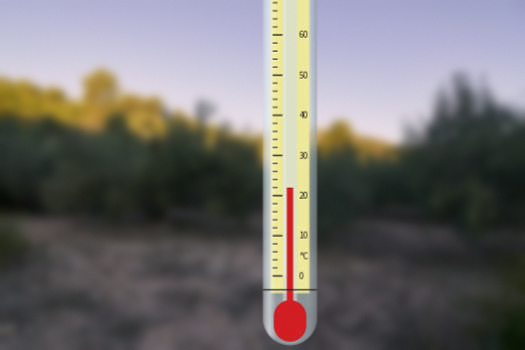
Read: {"value": 22, "unit": "°C"}
